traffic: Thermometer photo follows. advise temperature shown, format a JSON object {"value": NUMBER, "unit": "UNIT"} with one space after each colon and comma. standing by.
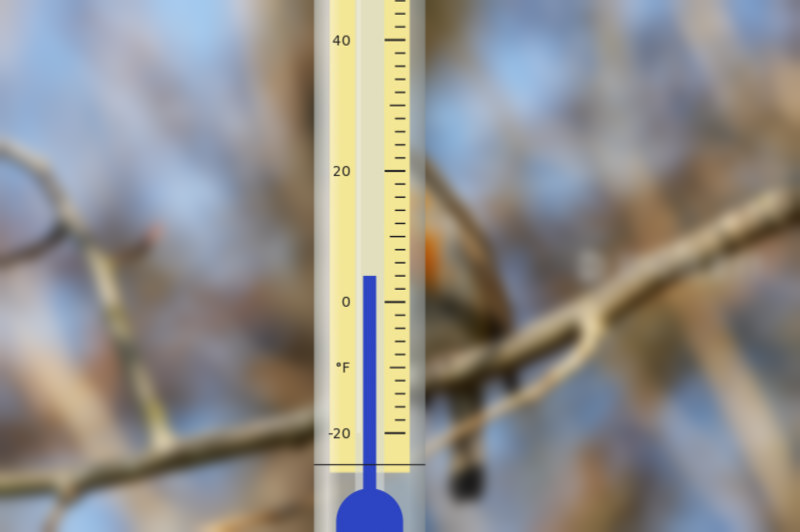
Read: {"value": 4, "unit": "°F"}
